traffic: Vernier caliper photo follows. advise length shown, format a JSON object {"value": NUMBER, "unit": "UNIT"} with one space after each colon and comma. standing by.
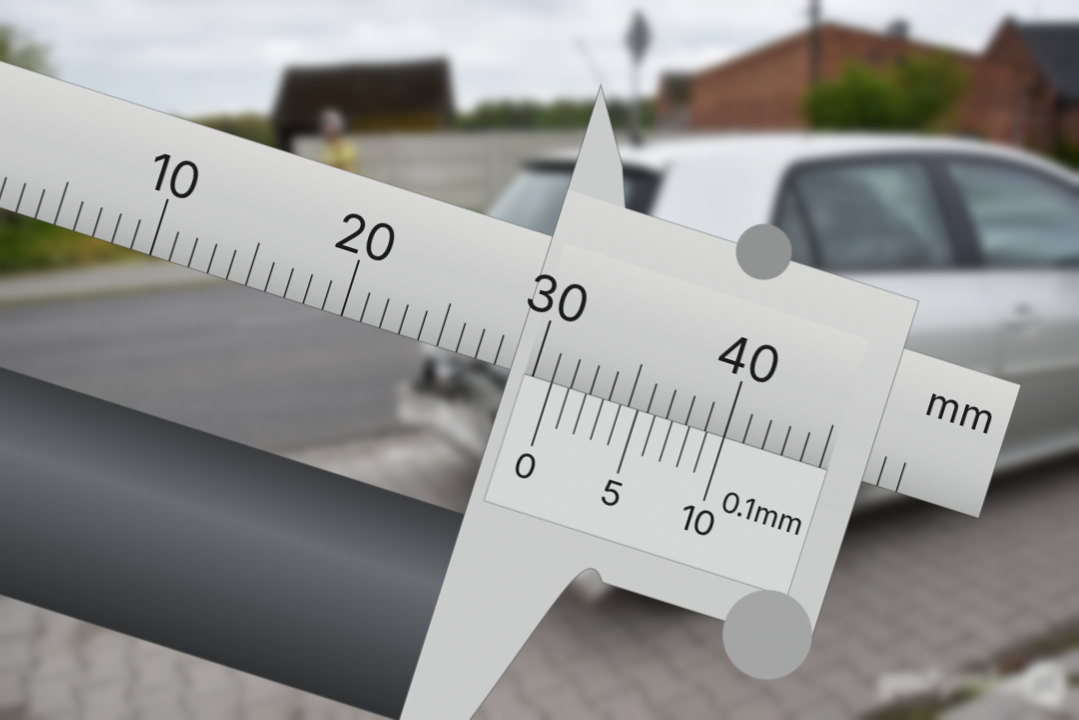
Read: {"value": 31.0, "unit": "mm"}
